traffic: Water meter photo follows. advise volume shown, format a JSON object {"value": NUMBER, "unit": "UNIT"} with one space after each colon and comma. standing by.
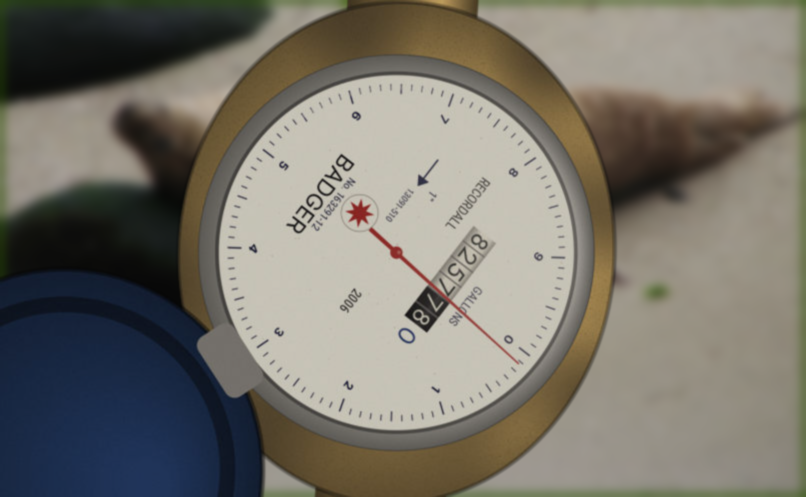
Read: {"value": 8257780.1, "unit": "gal"}
